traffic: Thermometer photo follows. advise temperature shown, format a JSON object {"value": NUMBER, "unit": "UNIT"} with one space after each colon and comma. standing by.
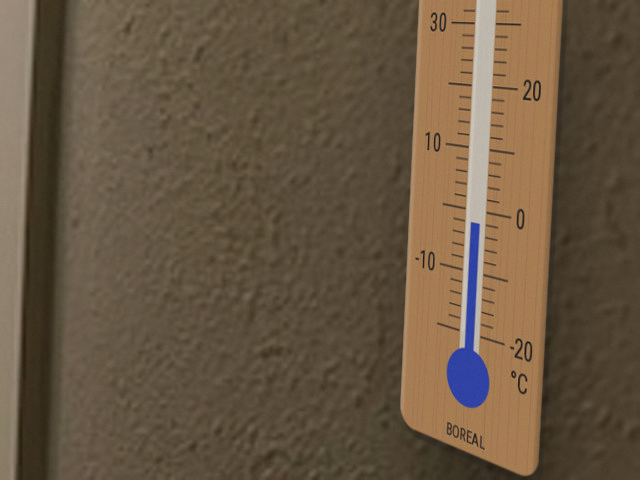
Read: {"value": -2, "unit": "°C"}
